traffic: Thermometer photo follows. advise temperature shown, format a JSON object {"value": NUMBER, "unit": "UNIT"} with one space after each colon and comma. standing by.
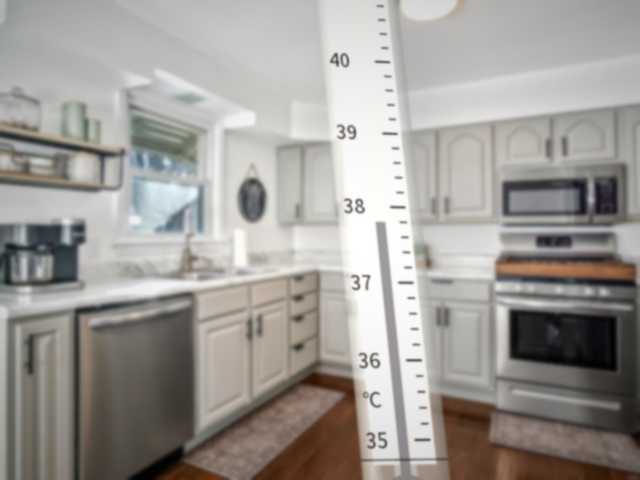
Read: {"value": 37.8, "unit": "°C"}
